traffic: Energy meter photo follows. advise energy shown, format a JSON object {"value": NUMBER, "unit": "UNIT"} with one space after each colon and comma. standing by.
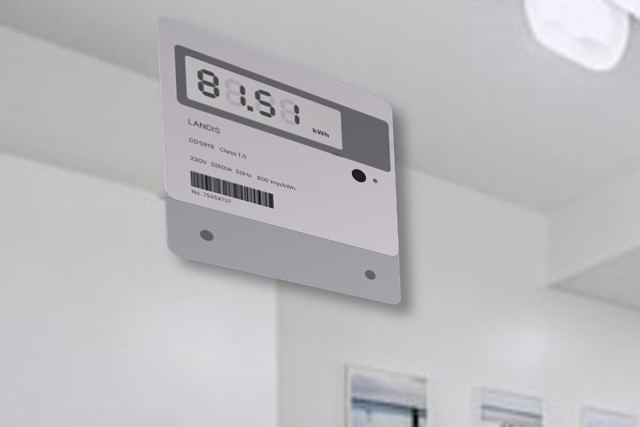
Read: {"value": 81.51, "unit": "kWh"}
